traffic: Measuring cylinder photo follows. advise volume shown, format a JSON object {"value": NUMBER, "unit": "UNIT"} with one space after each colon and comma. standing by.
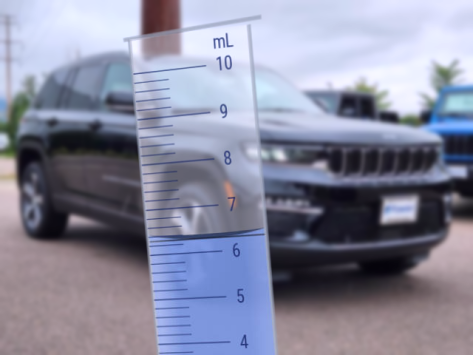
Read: {"value": 6.3, "unit": "mL"}
